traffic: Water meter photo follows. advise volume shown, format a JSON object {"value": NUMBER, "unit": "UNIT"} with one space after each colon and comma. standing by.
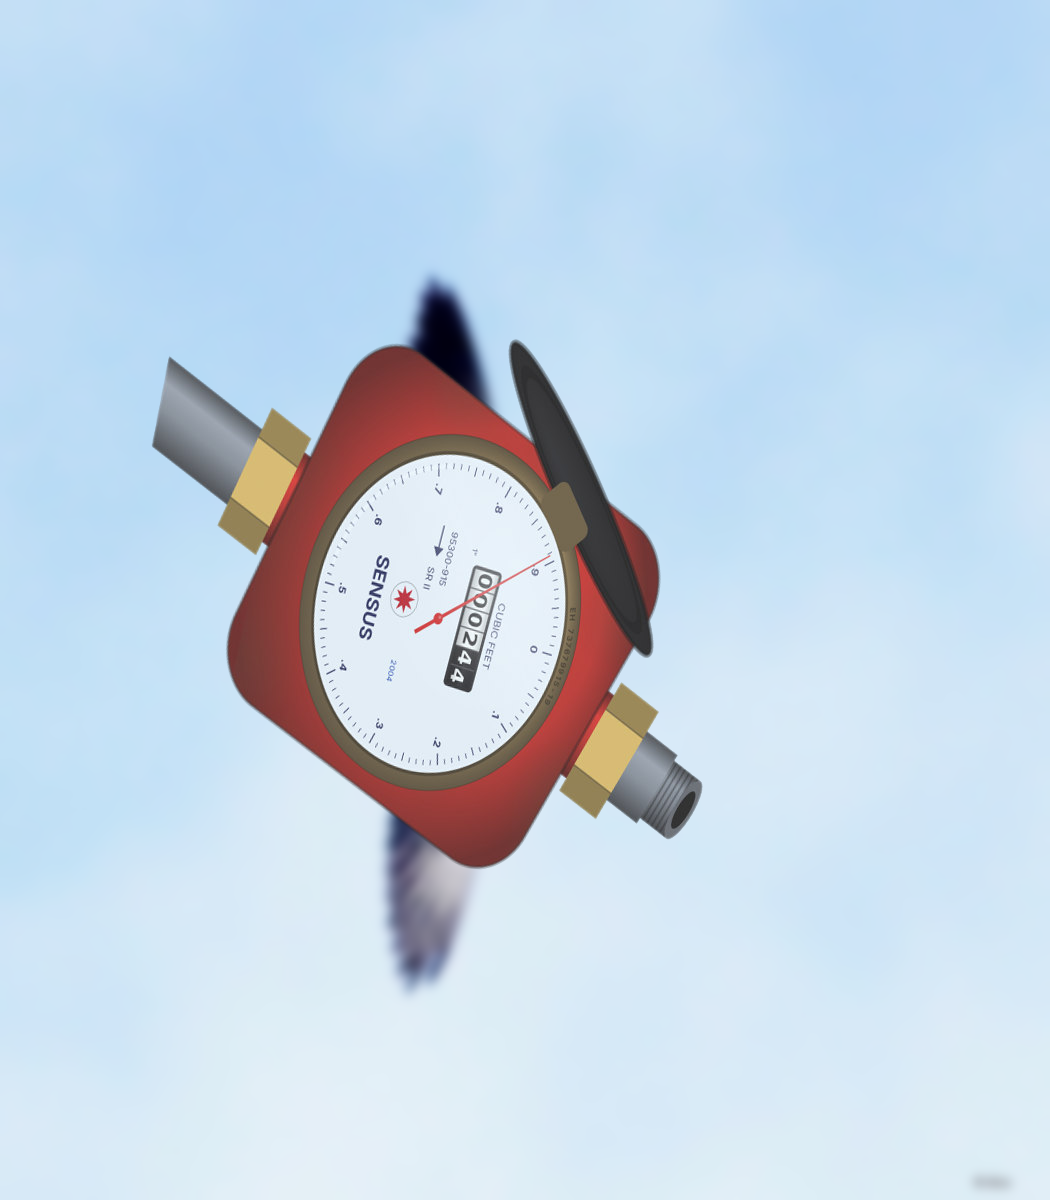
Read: {"value": 243.89, "unit": "ft³"}
